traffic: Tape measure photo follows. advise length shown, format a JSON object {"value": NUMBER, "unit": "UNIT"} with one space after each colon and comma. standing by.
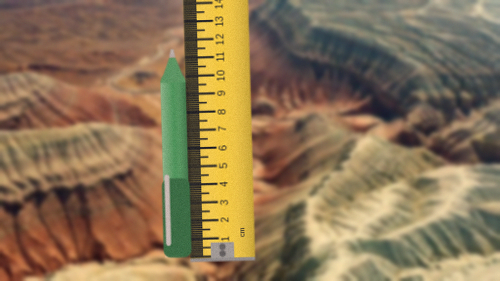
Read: {"value": 11.5, "unit": "cm"}
